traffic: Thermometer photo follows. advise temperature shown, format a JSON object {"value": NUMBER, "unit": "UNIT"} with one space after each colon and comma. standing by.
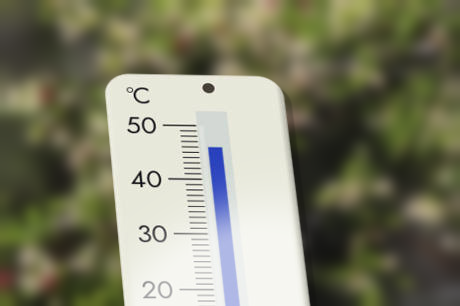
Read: {"value": 46, "unit": "°C"}
